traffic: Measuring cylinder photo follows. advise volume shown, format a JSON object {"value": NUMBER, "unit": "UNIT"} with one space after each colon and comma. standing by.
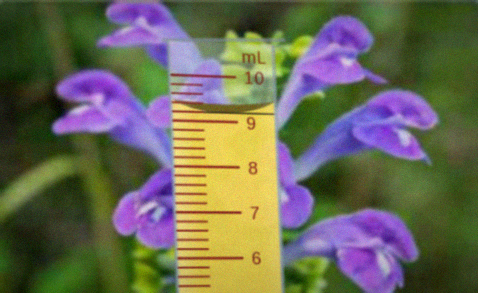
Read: {"value": 9.2, "unit": "mL"}
